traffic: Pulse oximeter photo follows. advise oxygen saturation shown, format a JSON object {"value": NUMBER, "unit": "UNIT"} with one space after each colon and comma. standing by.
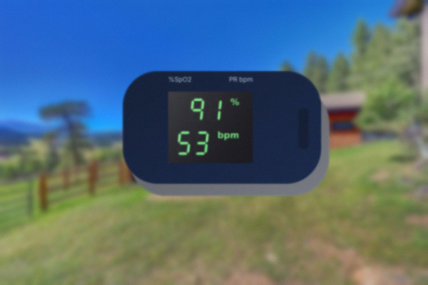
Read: {"value": 91, "unit": "%"}
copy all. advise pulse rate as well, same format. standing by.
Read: {"value": 53, "unit": "bpm"}
